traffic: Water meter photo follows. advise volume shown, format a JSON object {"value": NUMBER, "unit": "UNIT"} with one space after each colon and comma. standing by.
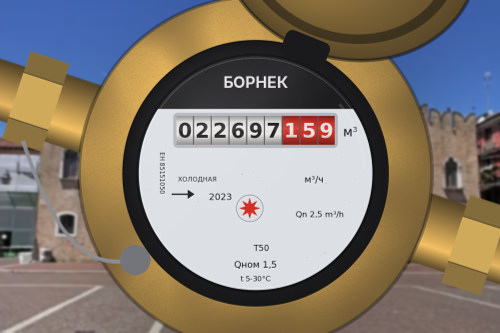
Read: {"value": 22697.159, "unit": "m³"}
